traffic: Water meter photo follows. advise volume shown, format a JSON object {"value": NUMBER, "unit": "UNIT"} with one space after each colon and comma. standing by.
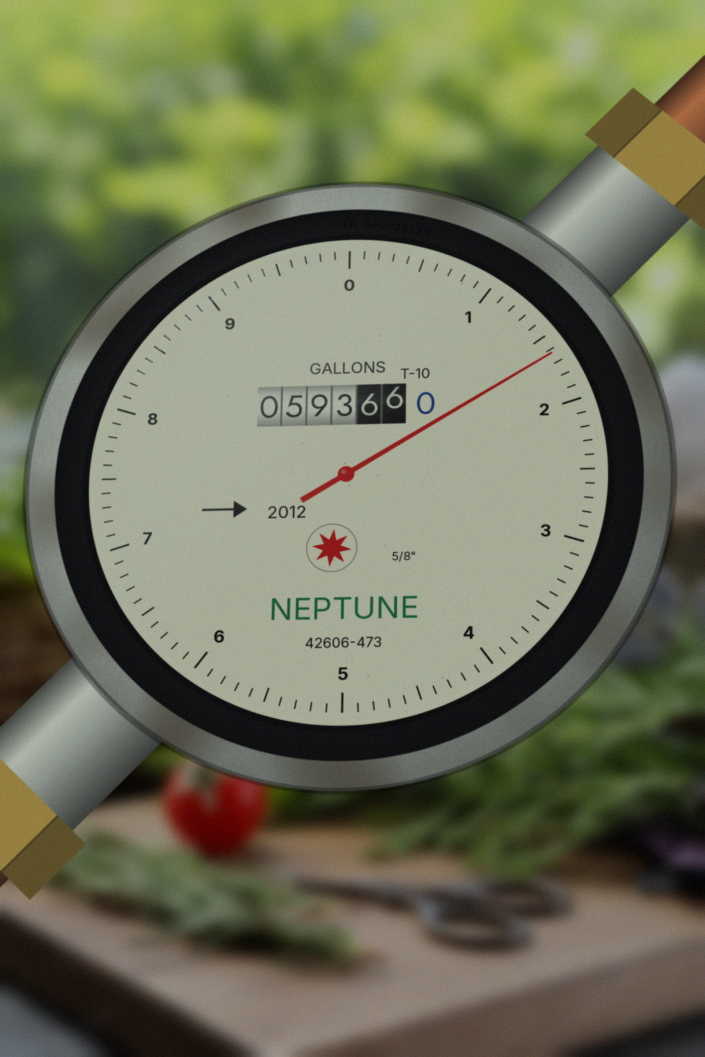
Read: {"value": 593661.6, "unit": "gal"}
